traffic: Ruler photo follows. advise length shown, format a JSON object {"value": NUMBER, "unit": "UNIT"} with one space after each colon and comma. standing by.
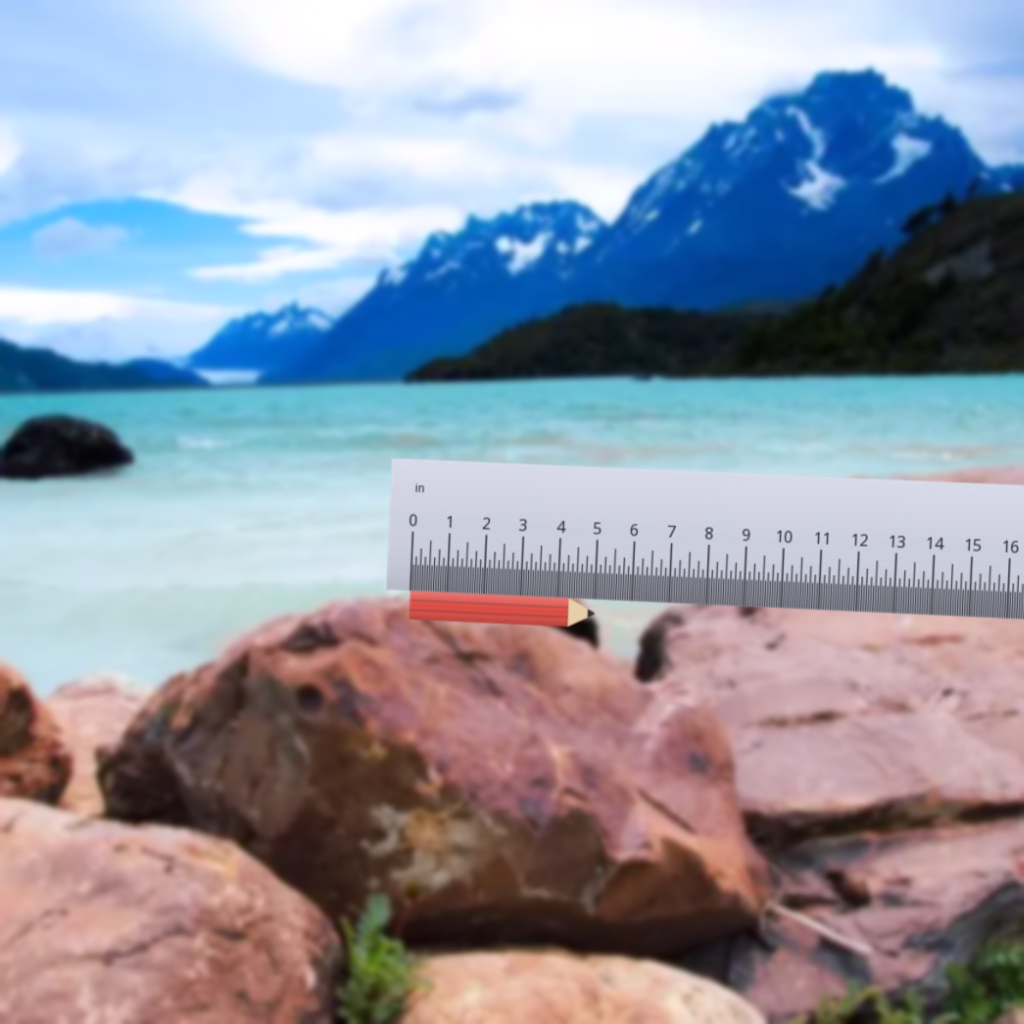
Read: {"value": 5, "unit": "in"}
